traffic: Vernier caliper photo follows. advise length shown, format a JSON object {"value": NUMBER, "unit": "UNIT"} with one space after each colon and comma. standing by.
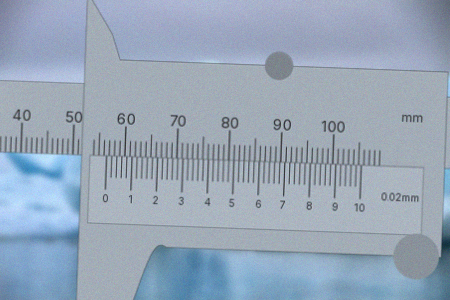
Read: {"value": 56.5, "unit": "mm"}
